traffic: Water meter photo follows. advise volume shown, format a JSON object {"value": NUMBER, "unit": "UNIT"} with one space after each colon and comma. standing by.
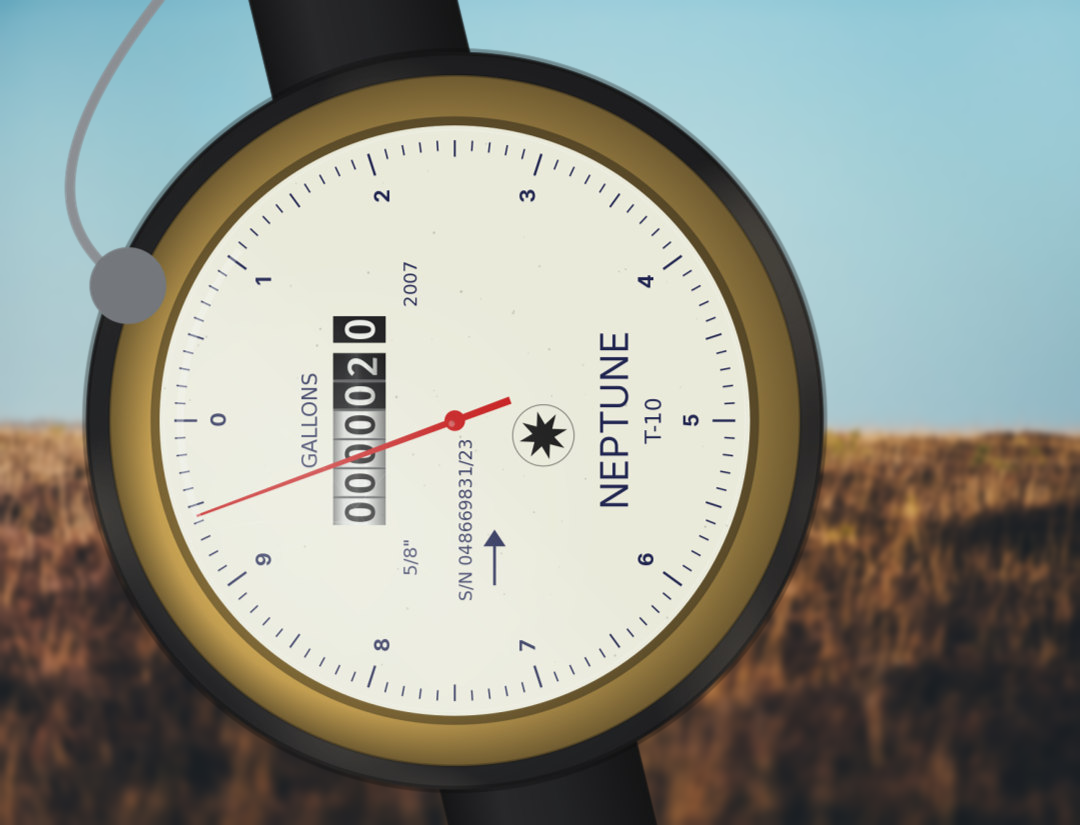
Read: {"value": 19.4, "unit": "gal"}
